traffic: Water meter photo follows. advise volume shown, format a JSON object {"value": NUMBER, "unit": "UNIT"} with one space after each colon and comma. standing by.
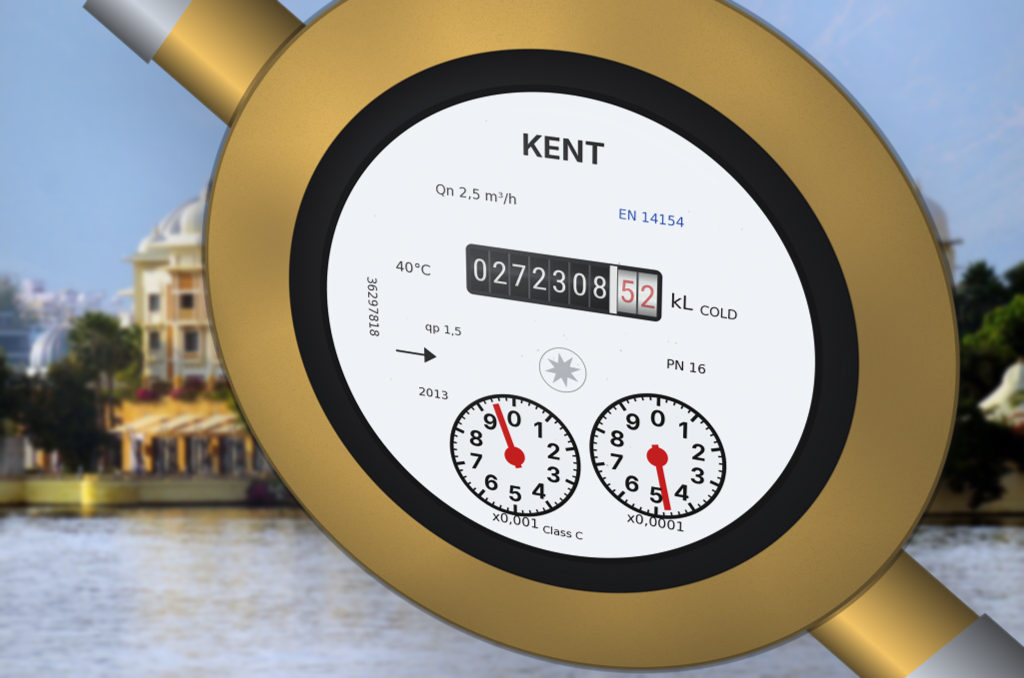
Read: {"value": 272308.5194, "unit": "kL"}
